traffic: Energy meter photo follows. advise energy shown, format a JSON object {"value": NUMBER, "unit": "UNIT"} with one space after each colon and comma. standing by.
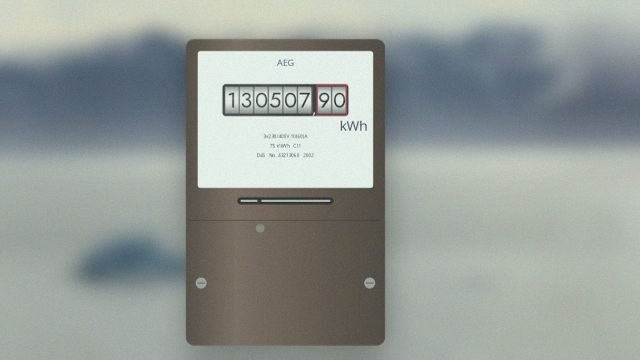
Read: {"value": 130507.90, "unit": "kWh"}
